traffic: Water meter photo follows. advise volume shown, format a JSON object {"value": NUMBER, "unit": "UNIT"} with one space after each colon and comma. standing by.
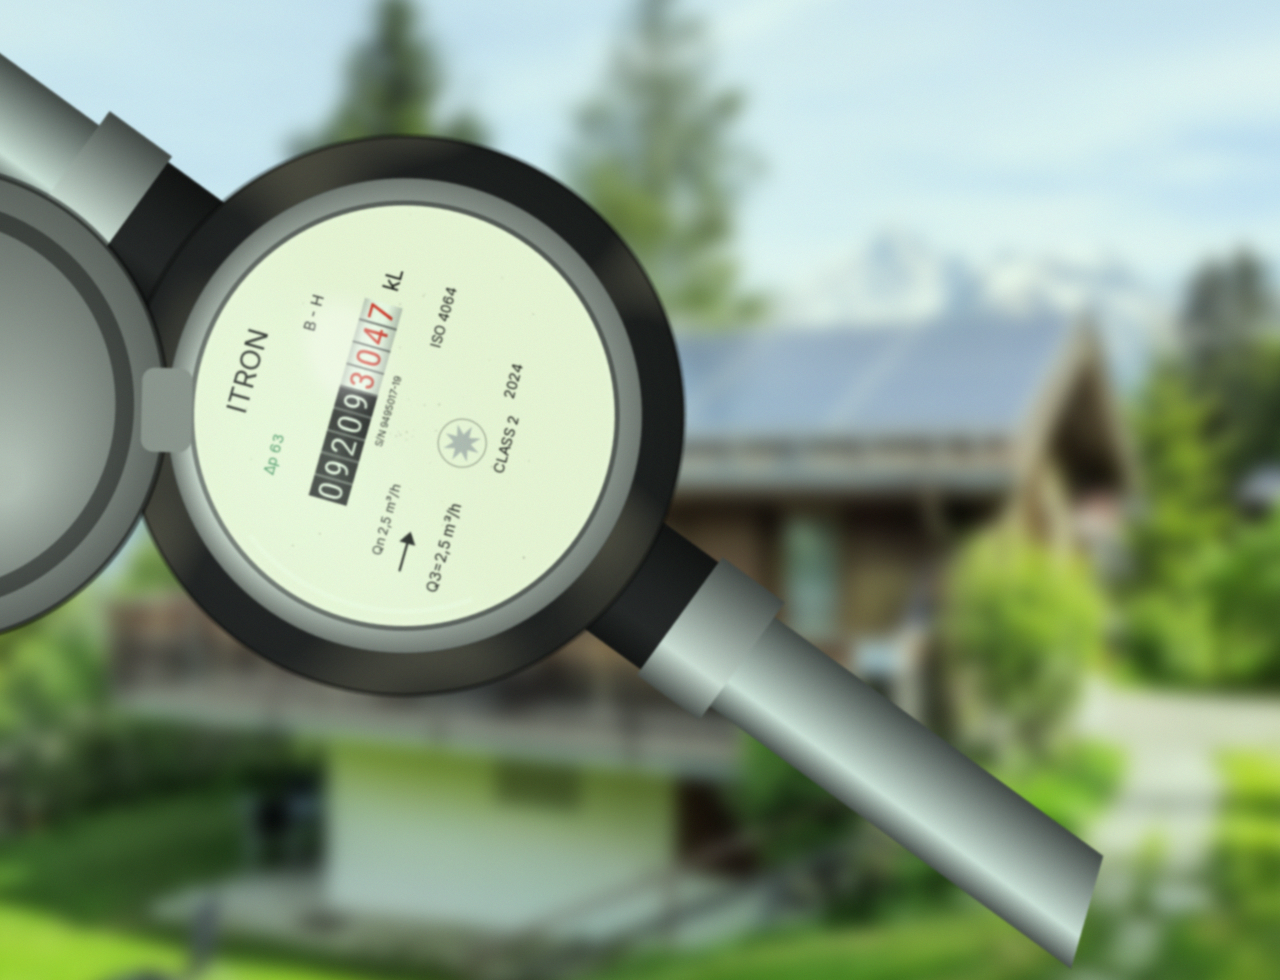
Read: {"value": 9209.3047, "unit": "kL"}
